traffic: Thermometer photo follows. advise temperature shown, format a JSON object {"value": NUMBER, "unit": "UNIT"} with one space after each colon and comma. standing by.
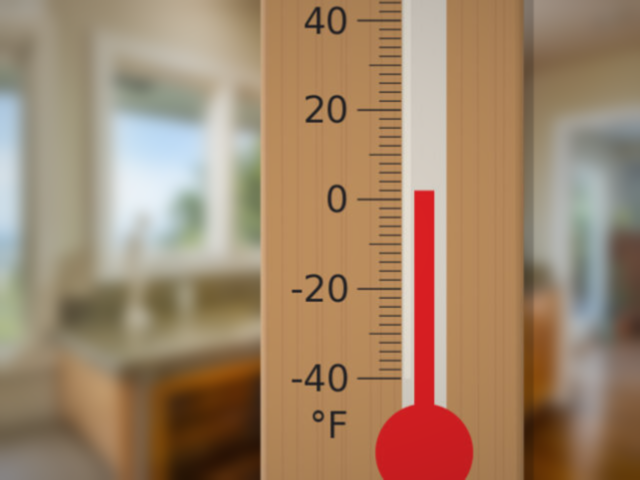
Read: {"value": 2, "unit": "°F"}
